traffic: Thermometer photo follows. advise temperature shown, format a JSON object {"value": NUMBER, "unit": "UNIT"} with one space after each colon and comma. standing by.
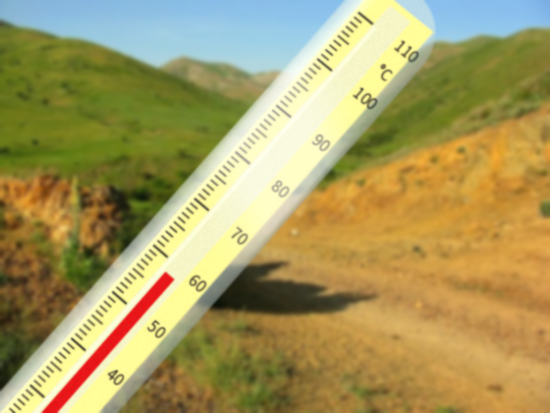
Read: {"value": 58, "unit": "°C"}
